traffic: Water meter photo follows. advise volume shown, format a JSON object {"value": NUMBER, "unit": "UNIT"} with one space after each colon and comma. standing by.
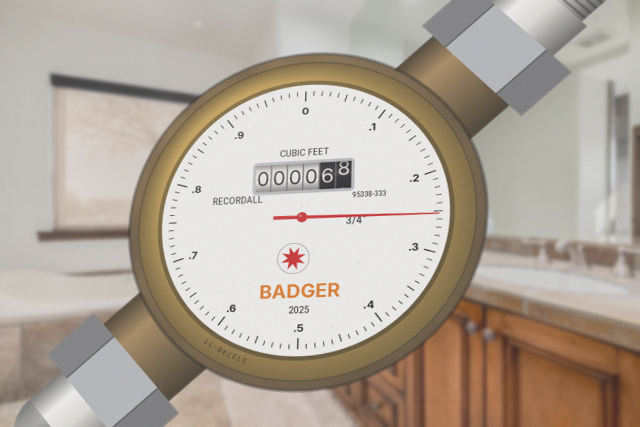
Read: {"value": 68.25, "unit": "ft³"}
